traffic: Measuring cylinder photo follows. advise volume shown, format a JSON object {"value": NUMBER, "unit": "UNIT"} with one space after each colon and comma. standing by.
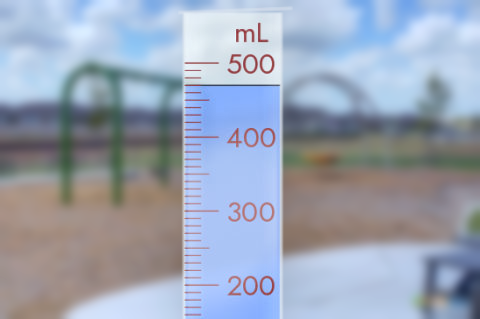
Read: {"value": 470, "unit": "mL"}
